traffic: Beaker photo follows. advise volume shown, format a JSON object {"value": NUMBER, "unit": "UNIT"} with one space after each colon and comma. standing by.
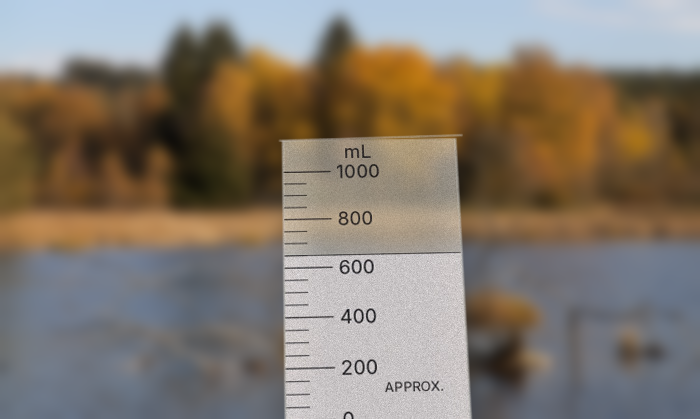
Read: {"value": 650, "unit": "mL"}
